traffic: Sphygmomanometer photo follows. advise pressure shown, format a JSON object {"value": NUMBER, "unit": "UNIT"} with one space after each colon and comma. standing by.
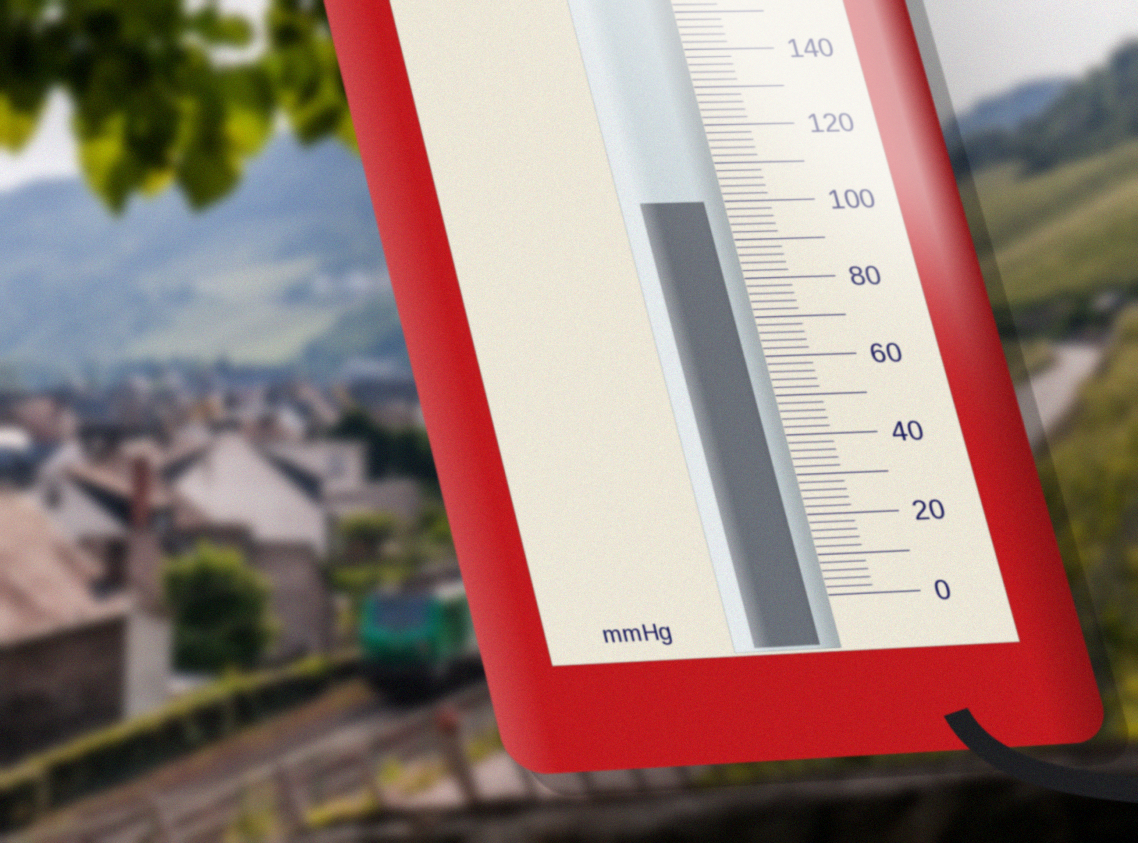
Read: {"value": 100, "unit": "mmHg"}
